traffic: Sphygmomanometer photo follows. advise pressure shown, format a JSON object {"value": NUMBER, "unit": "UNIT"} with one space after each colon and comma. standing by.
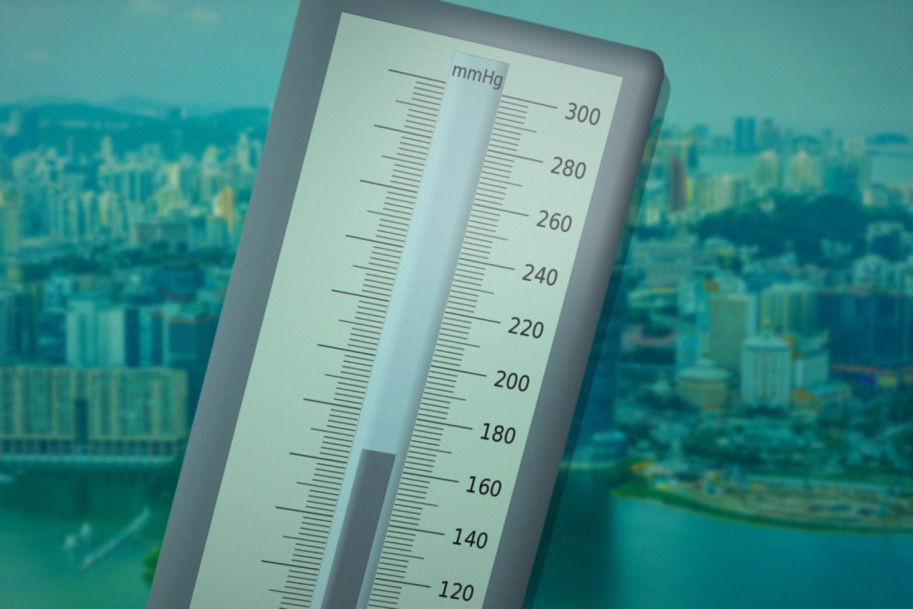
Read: {"value": 166, "unit": "mmHg"}
